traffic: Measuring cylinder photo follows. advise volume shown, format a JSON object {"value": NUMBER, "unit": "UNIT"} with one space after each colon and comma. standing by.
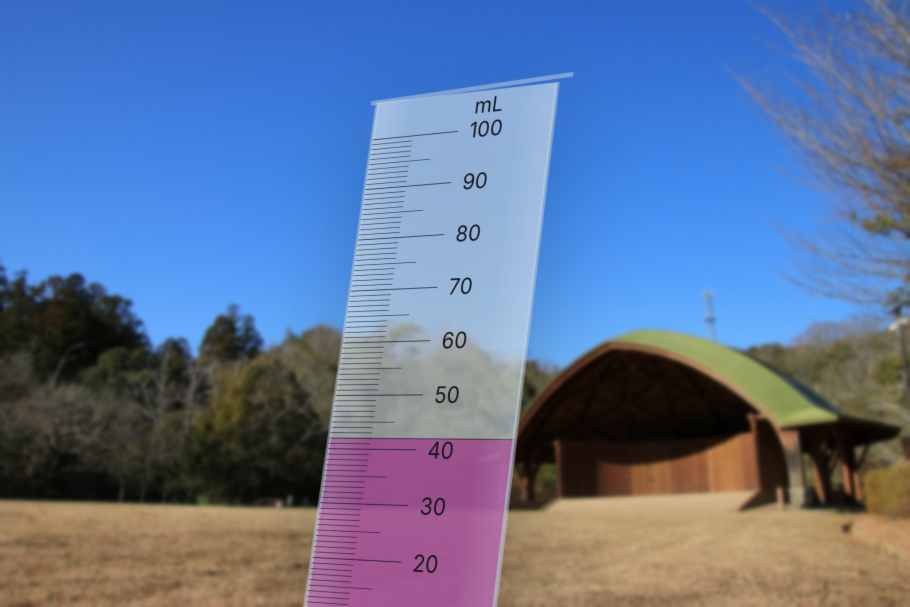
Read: {"value": 42, "unit": "mL"}
